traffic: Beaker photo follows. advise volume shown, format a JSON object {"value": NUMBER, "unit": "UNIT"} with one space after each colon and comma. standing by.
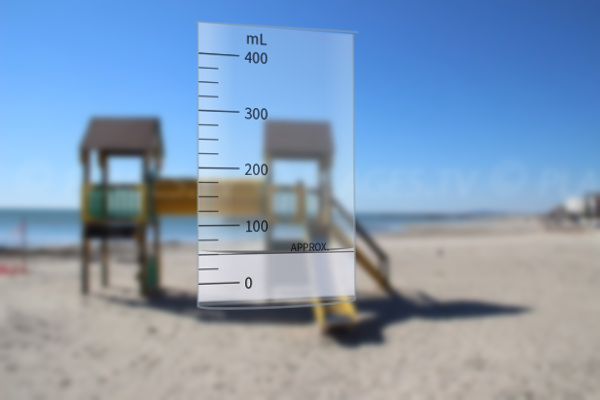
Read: {"value": 50, "unit": "mL"}
